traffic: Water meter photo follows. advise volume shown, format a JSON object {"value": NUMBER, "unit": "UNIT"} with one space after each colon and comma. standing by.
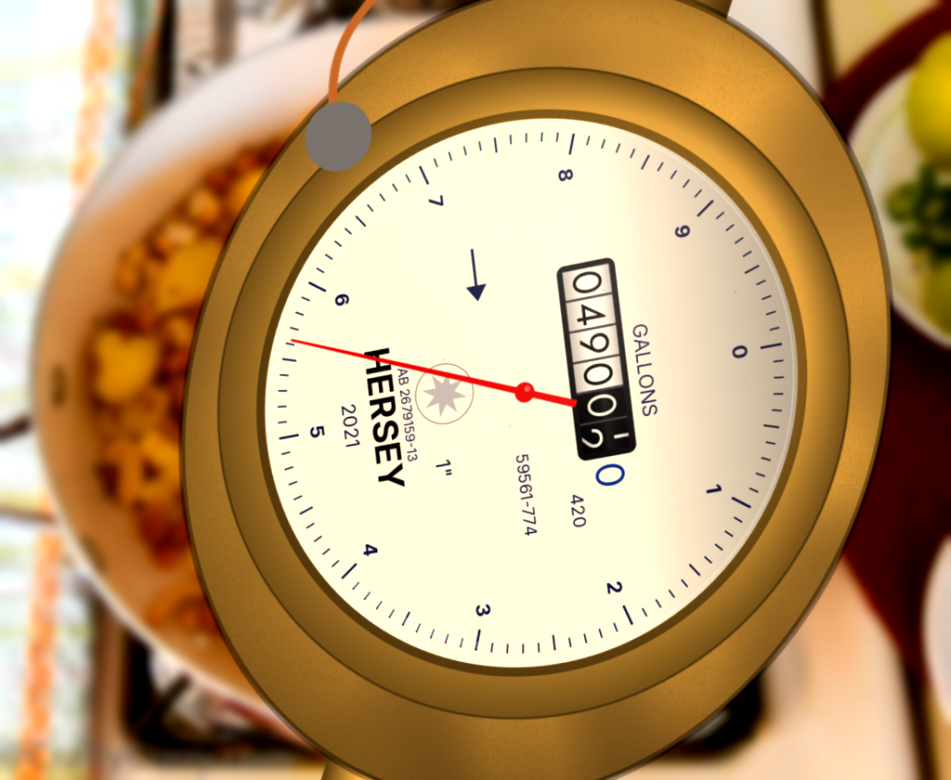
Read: {"value": 490015.6, "unit": "gal"}
